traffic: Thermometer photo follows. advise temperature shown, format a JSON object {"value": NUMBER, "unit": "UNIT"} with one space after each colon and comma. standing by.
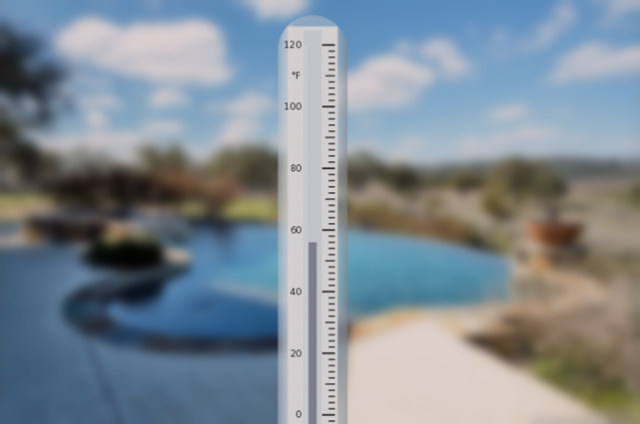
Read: {"value": 56, "unit": "°F"}
